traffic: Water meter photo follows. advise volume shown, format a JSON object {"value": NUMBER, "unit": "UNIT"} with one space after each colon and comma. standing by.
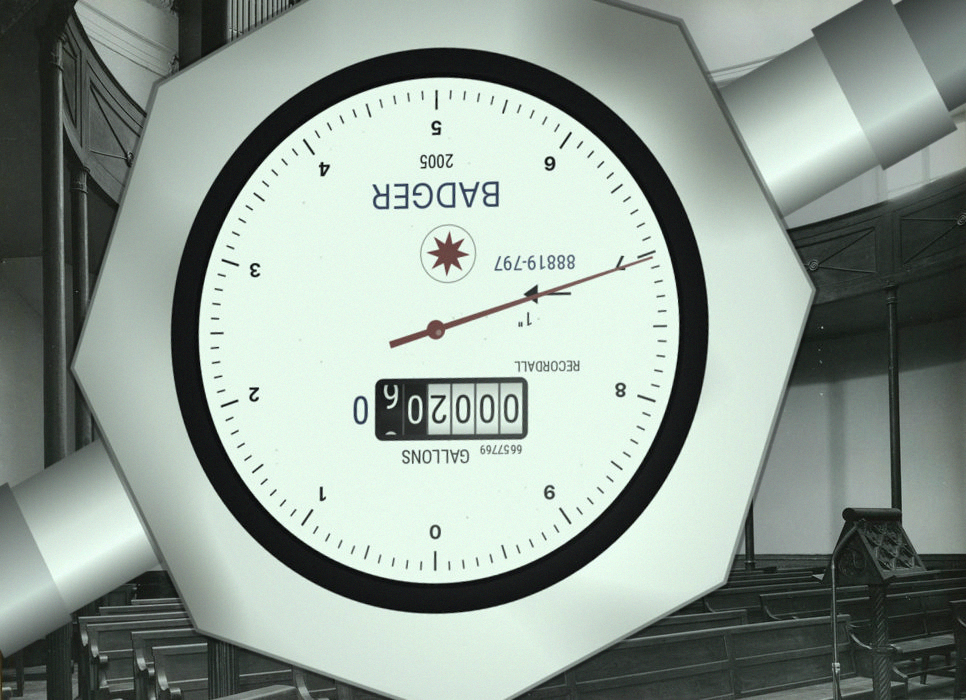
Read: {"value": 2057.0, "unit": "gal"}
